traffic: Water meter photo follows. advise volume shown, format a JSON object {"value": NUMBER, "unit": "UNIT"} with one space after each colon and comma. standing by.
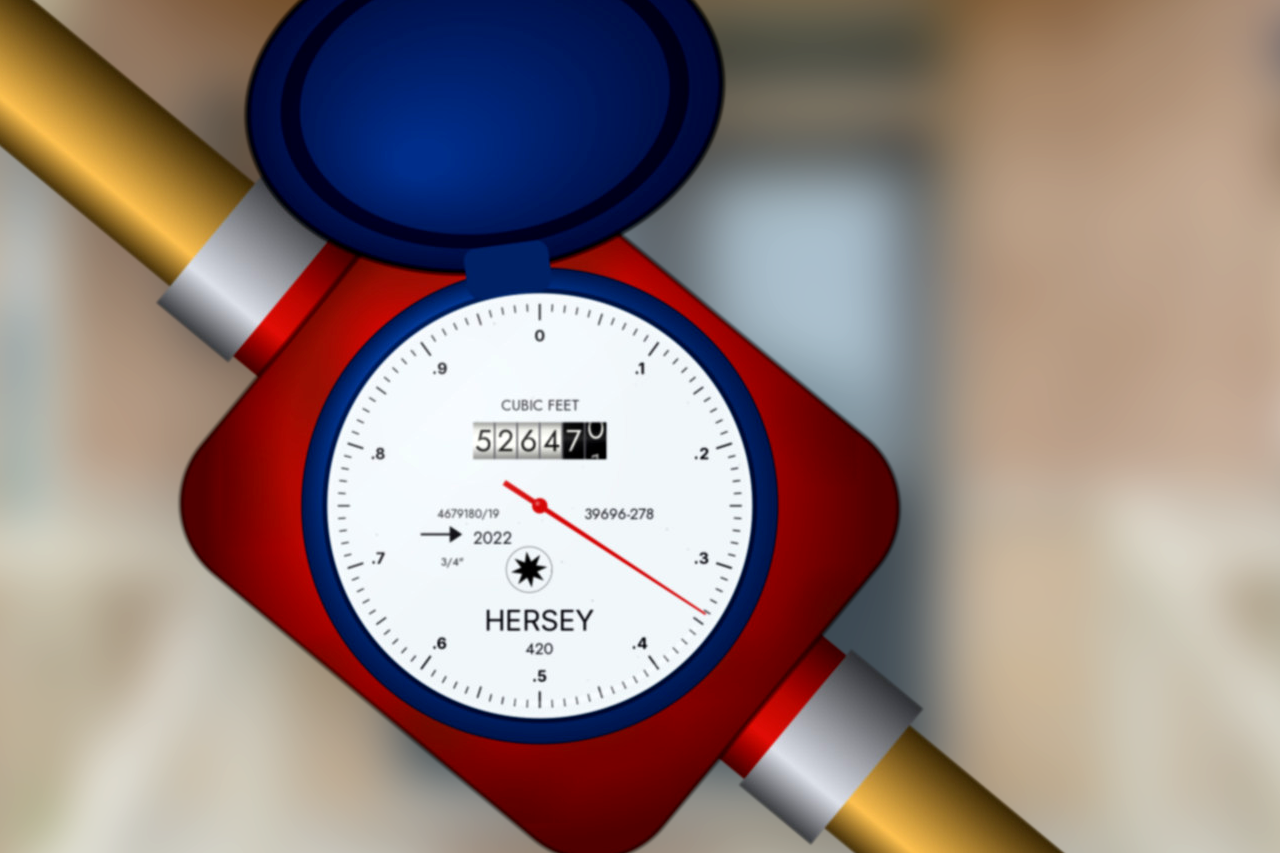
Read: {"value": 526470.34, "unit": "ft³"}
